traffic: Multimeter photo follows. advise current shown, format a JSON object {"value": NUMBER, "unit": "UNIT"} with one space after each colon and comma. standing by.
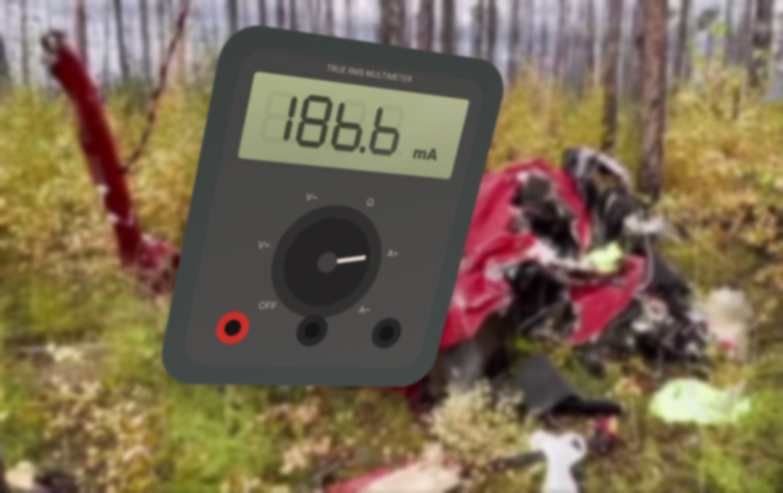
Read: {"value": 186.6, "unit": "mA"}
